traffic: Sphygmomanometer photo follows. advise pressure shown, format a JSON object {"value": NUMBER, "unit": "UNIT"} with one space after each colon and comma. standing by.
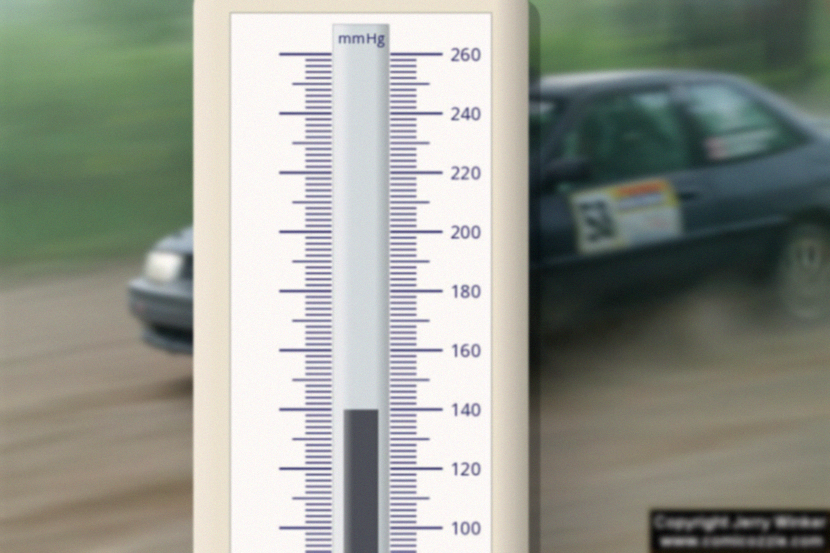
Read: {"value": 140, "unit": "mmHg"}
